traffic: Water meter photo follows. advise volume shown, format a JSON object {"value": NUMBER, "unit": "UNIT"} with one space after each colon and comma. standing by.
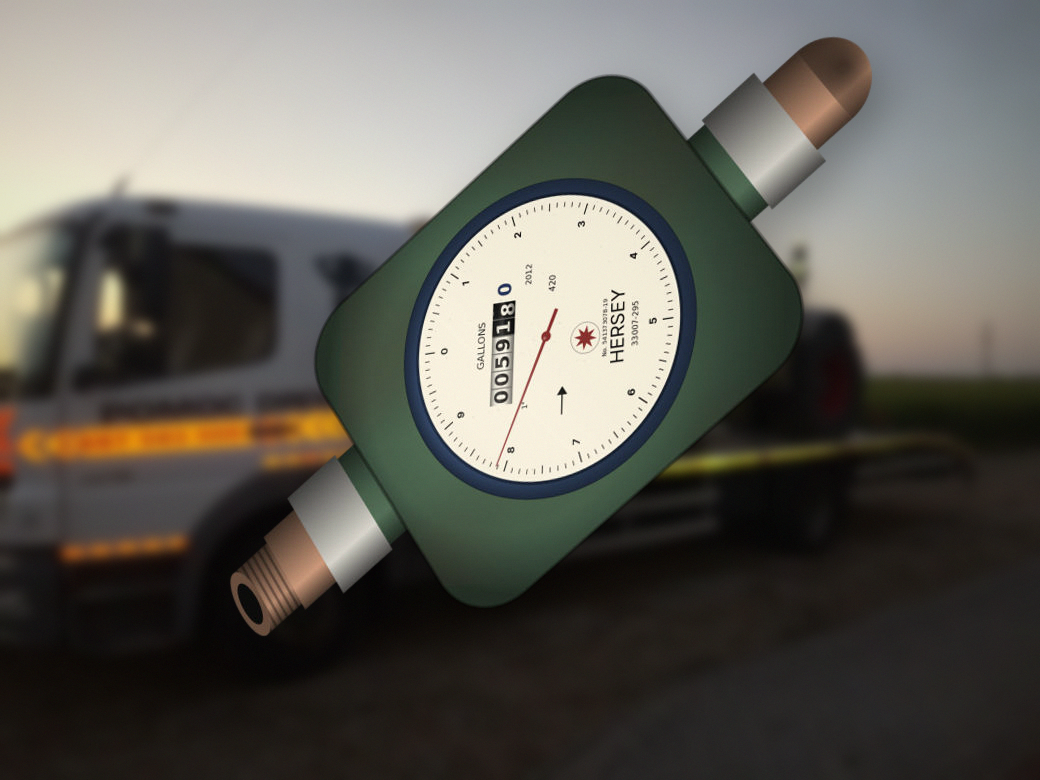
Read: {"value": 59178.1, "unit": "gal"}
